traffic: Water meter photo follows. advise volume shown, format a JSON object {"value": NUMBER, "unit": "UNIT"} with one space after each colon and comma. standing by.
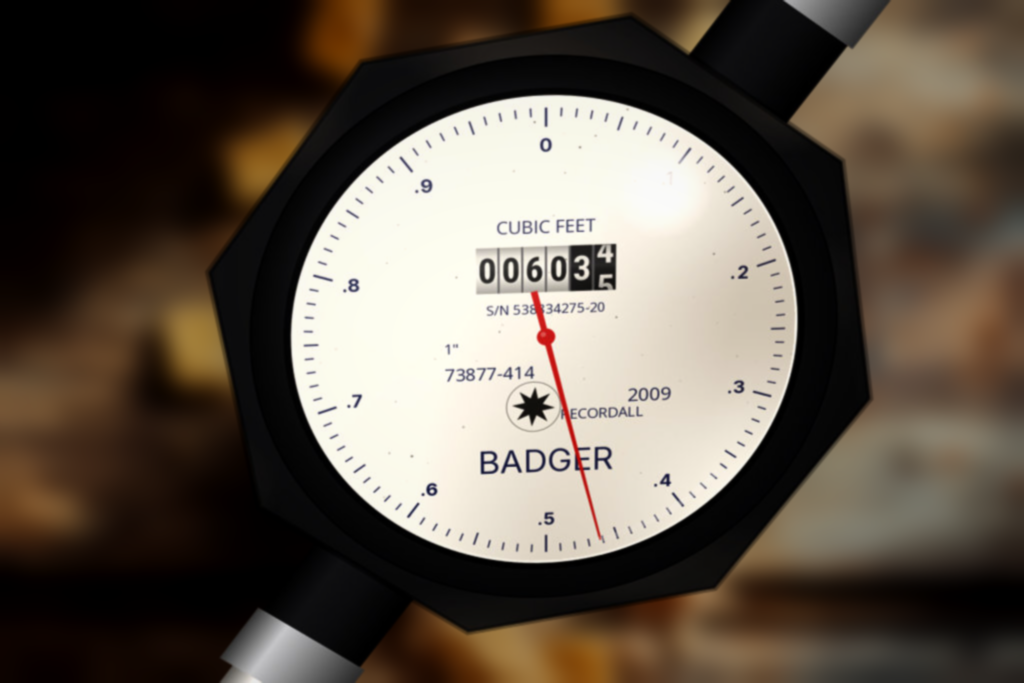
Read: {"value": 6034.46, "unit": "ft³"}
